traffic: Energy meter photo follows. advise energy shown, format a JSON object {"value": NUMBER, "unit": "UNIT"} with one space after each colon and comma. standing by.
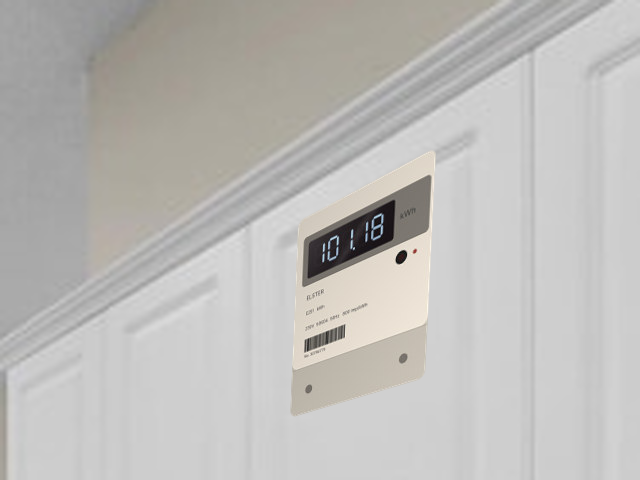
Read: {"value": 101.18, "unit": "kWh"}
